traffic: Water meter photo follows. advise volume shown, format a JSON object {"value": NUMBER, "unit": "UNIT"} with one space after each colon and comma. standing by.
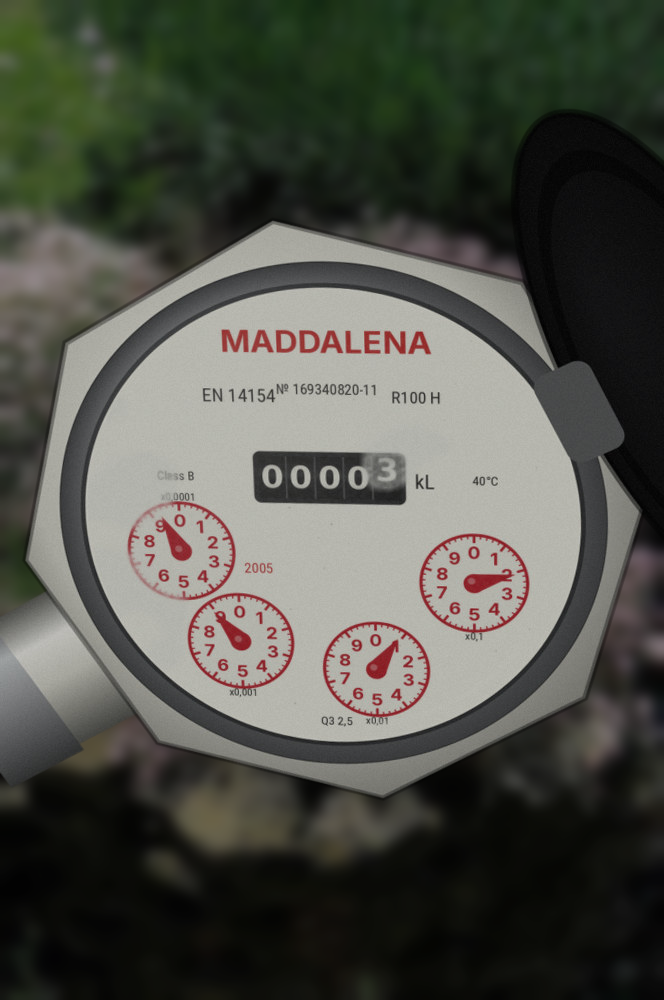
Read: {"value": 3.2089, "unit": "kL"}
